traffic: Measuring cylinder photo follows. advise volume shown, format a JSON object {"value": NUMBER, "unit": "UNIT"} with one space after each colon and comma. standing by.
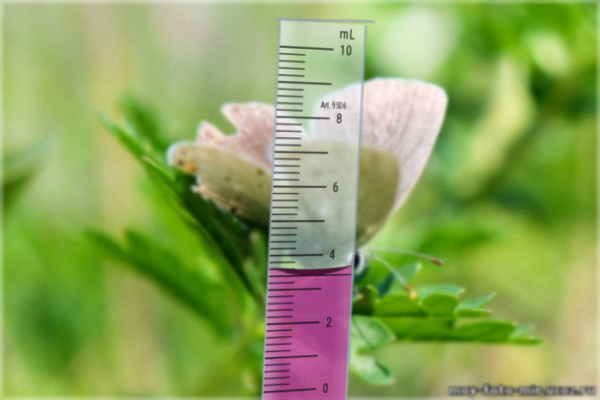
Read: {"value": 3.4, "unit": "mL"}
